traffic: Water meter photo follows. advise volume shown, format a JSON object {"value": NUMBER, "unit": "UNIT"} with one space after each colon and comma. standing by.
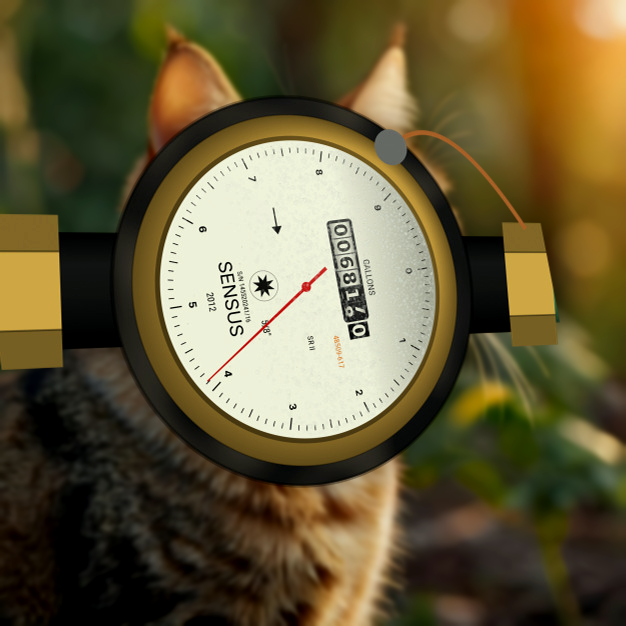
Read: {"value": 68174.1, "unit": "gal"}
